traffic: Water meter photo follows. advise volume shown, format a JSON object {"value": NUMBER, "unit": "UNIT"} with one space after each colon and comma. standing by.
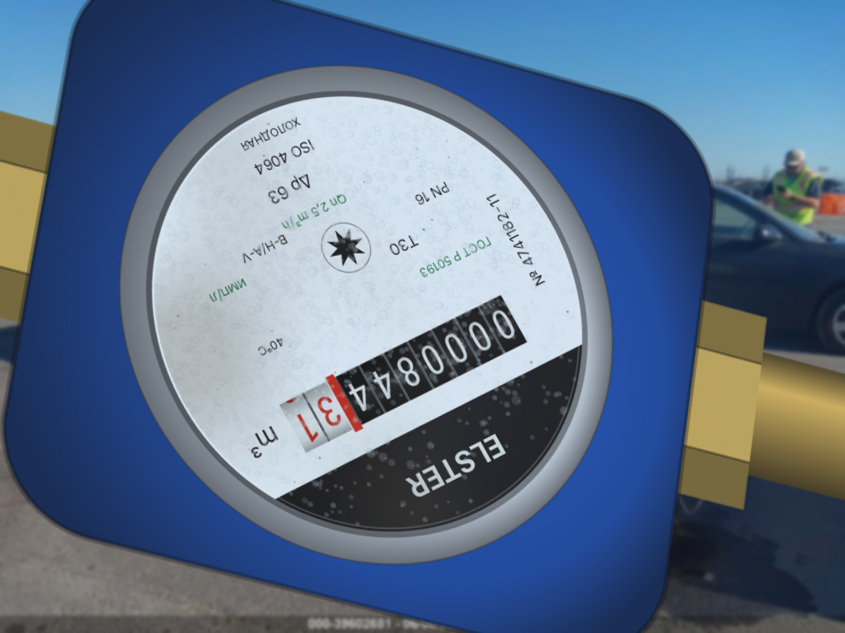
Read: {"value": 844.31, "unit": "m³"}
